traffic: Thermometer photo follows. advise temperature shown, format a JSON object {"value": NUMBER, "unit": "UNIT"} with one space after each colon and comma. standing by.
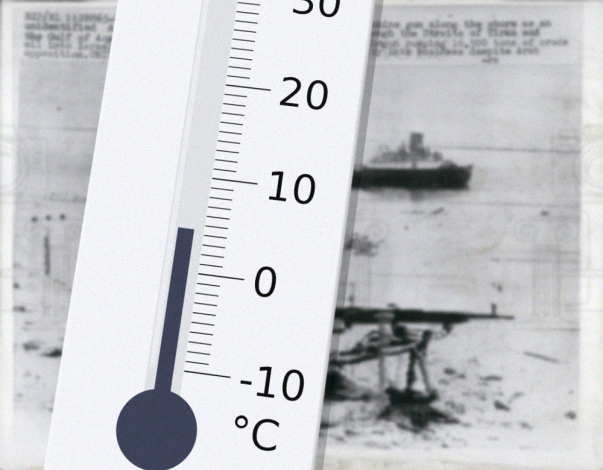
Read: {"value": 4.5, "unit": "°C"}
